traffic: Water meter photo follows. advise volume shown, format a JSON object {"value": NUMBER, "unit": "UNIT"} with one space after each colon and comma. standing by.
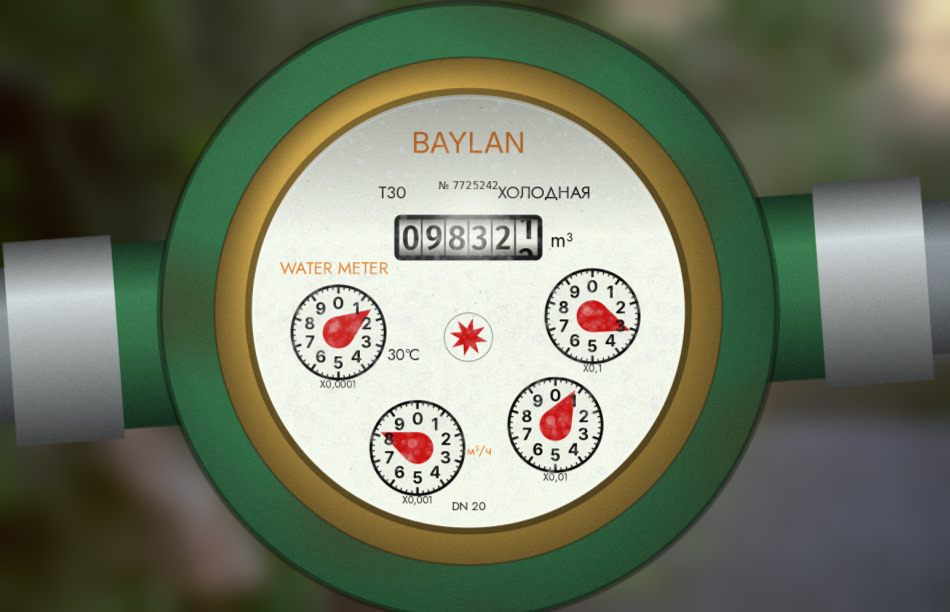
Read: {"value": 98321.3081, "unit": "m³"}
